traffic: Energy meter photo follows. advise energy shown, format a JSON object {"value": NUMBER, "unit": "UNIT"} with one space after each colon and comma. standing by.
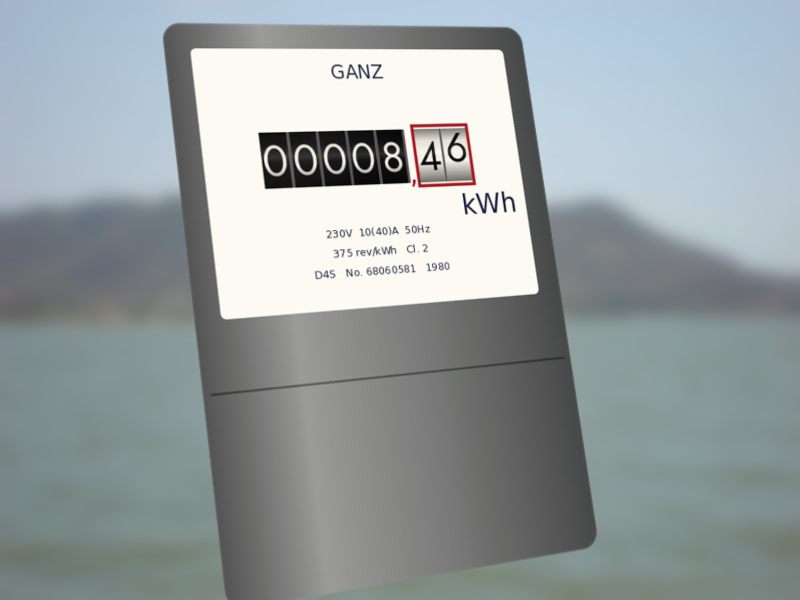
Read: {"value": 8.46, "unit": "kWh"}
